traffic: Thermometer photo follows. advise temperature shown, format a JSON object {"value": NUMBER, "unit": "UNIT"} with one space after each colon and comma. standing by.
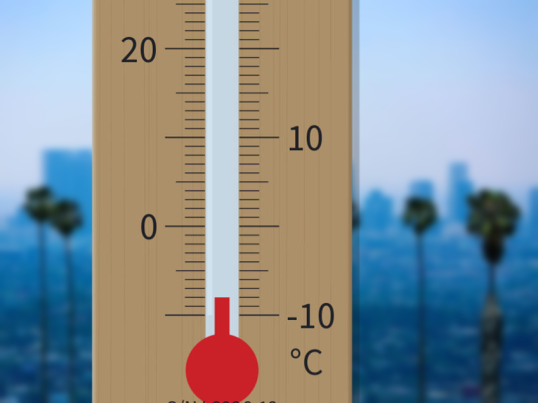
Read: {"value": -8, "unit": "°C"}
